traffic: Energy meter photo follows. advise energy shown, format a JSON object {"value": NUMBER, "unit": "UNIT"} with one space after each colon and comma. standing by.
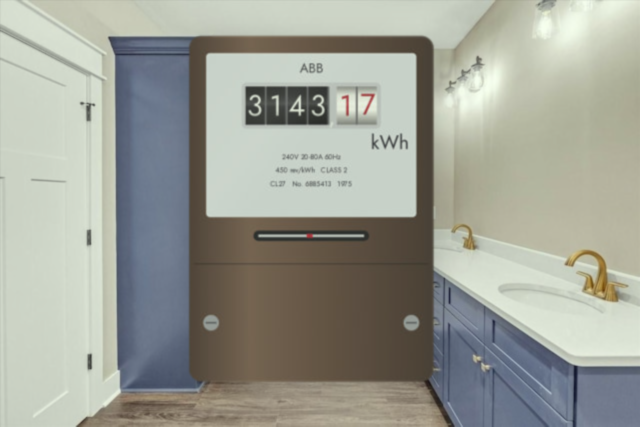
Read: {"value": 3143.17, "unit": "kWh"}
